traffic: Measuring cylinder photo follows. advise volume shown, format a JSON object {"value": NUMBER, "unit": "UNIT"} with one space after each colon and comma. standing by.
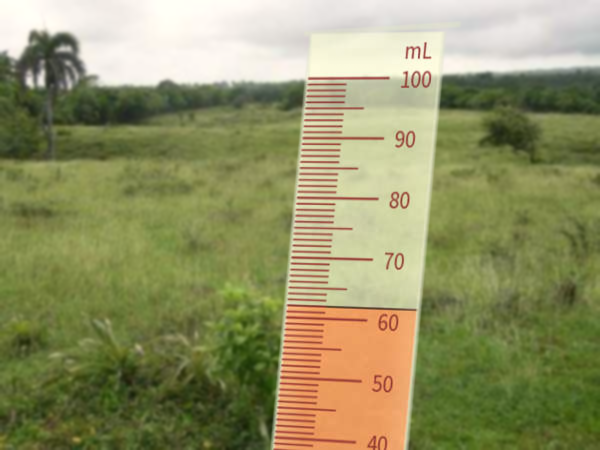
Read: {"value": 62, "unit": "mL"}
